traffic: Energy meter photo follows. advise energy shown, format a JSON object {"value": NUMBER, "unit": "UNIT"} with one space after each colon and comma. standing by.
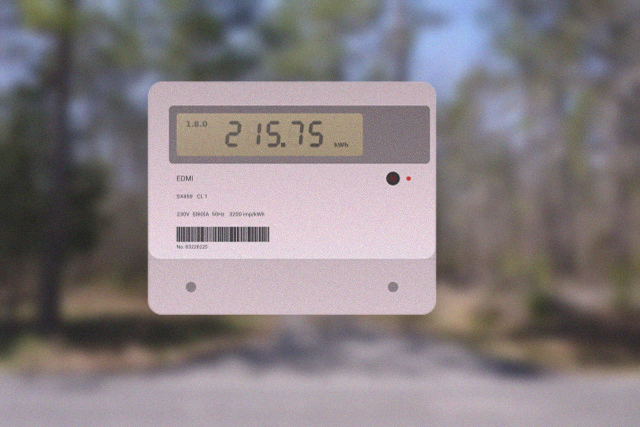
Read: {"value": 215.75, "unit": "kWh"}
